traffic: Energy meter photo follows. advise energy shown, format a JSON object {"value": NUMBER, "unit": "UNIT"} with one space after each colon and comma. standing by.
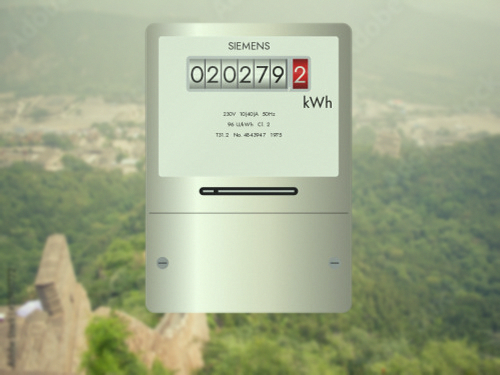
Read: {"value": 20279.2, "unit": "kWh"}
